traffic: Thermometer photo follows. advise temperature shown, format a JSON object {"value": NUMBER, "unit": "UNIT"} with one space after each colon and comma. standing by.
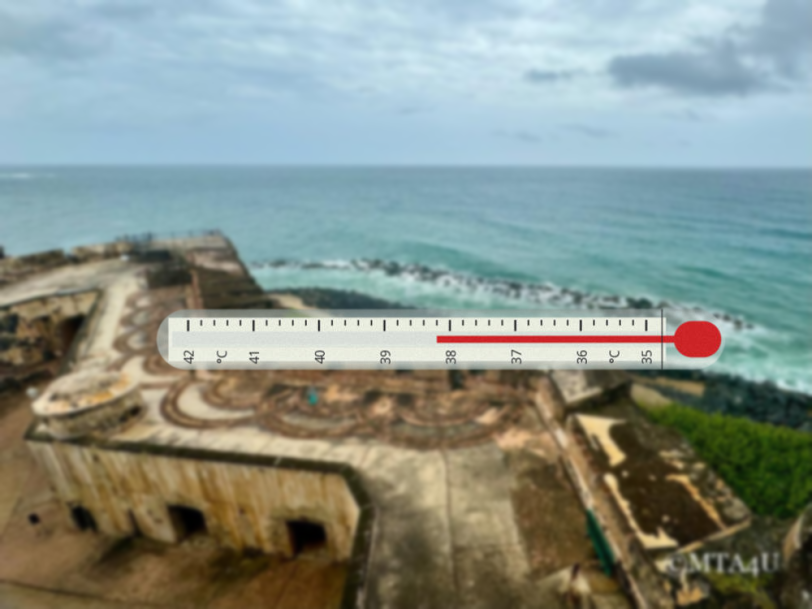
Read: {"value": 38.2, "unit": "°C"}
